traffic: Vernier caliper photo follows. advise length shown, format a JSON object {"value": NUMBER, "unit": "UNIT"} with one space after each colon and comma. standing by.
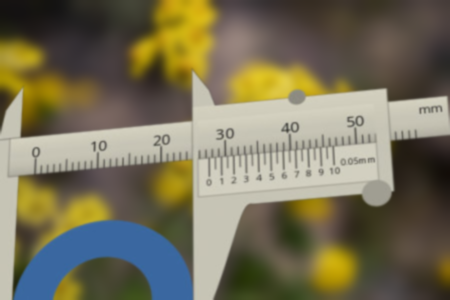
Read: {"value": 27.5, "unit": "mm"}
